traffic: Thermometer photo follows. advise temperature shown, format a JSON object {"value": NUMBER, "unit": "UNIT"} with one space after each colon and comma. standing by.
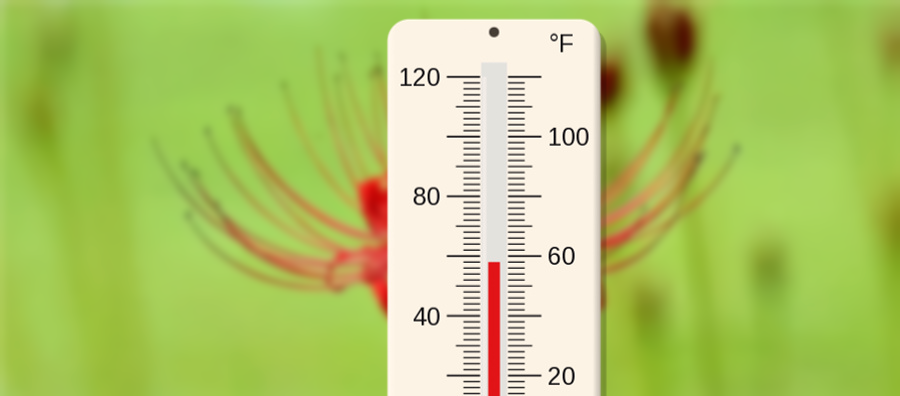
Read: {"value": 58, "unit": "°F"}
